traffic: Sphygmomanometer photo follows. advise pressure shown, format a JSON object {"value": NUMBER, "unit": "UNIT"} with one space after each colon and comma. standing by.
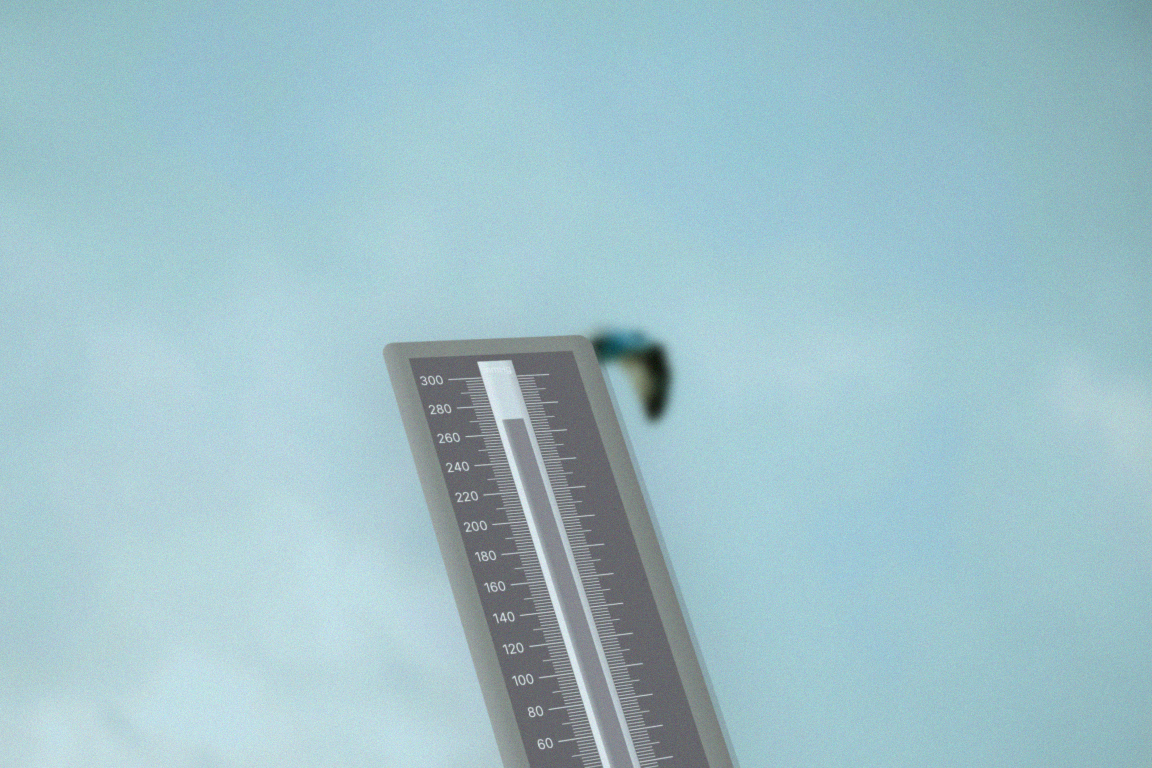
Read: {"value": 270, "unit": "mmHg"}
